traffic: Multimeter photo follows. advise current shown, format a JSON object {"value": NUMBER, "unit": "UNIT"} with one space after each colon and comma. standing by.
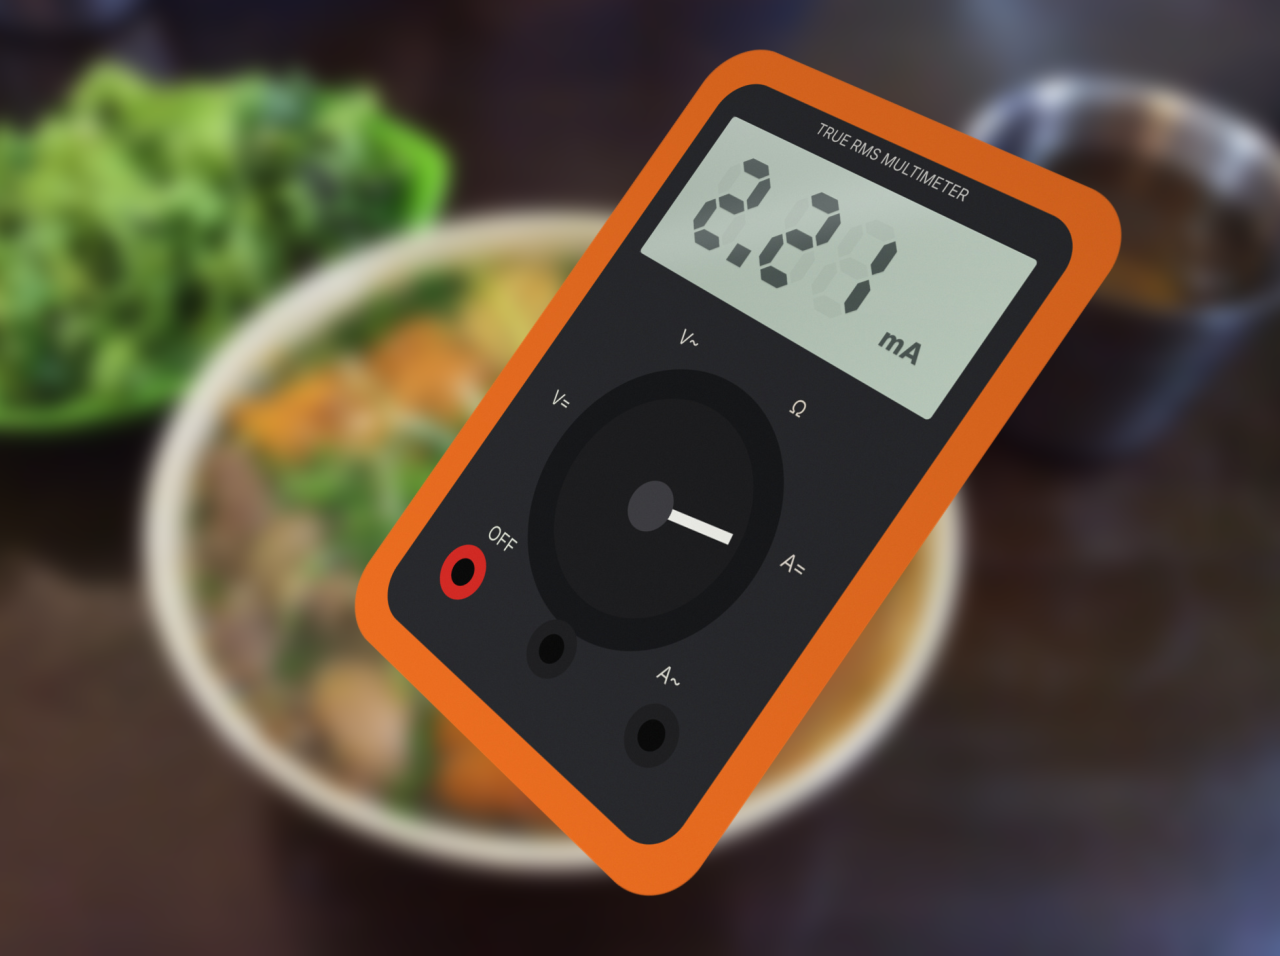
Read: {"value": 2.21, "unit": "mA"}
